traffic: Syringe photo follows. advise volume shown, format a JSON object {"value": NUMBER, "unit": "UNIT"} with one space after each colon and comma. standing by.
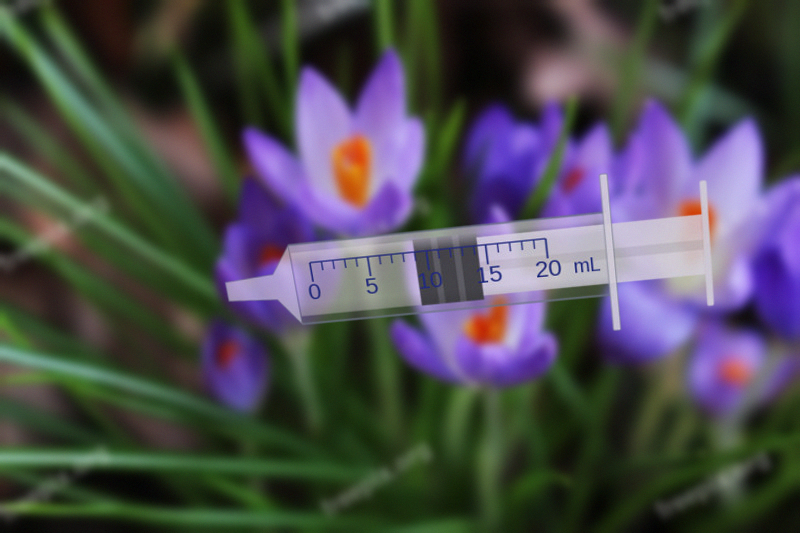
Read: {"value": 9, "unit": "mL"}
